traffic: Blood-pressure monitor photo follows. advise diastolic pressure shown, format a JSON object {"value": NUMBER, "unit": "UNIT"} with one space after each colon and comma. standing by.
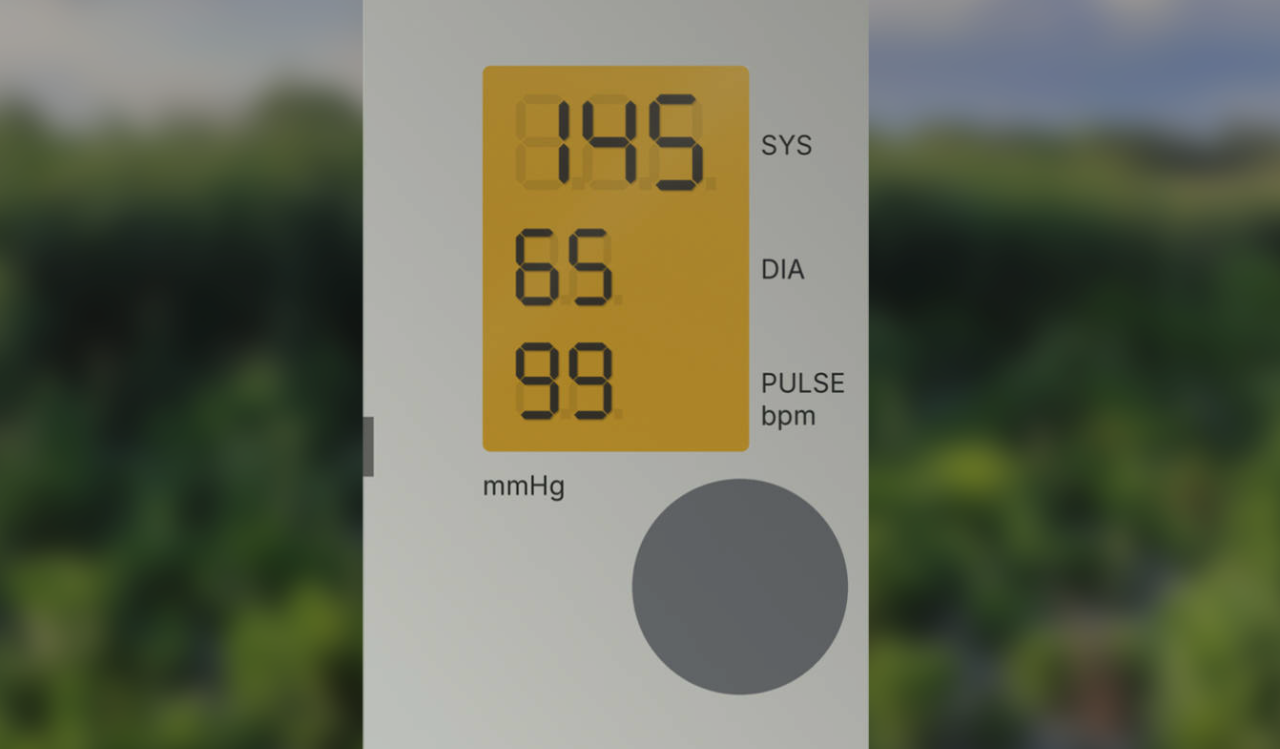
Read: {"value": 65, "unit": "mmHg"}
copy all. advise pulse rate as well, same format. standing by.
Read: {"value": 99, "unit": "bpm"}
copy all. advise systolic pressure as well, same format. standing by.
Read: {"value": 145, "unit": "mmHg"}
